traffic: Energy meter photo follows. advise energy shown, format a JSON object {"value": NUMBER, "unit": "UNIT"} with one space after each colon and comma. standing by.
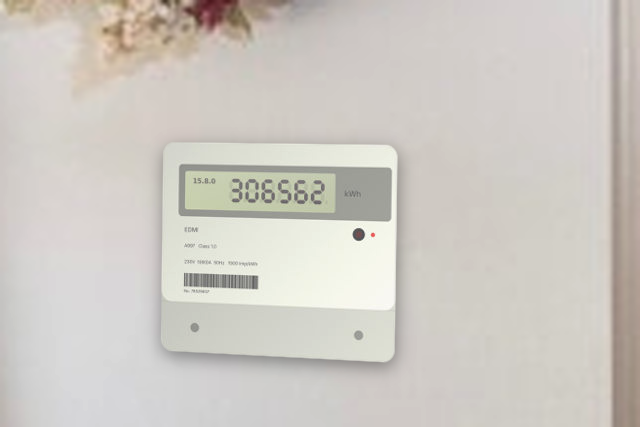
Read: {"value": 306562, "unit": "kWh"}
